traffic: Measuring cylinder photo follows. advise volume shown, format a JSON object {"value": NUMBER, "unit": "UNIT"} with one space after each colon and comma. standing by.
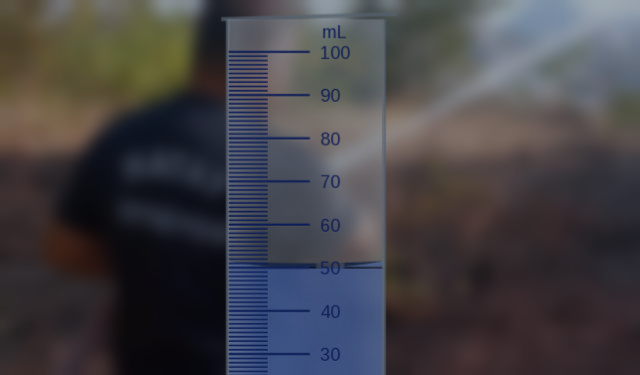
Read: {"value": 50, "unit": "mL"}
